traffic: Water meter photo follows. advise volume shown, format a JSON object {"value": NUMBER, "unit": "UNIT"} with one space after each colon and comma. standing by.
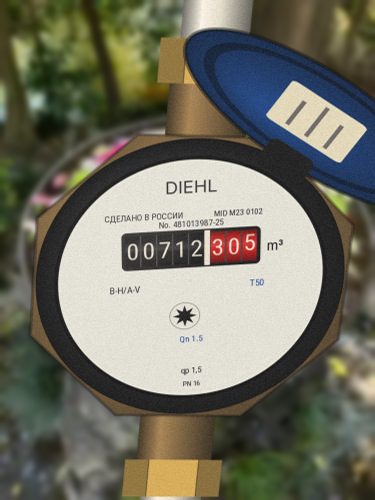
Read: {"value": 712.305, "unit": "m³"}
